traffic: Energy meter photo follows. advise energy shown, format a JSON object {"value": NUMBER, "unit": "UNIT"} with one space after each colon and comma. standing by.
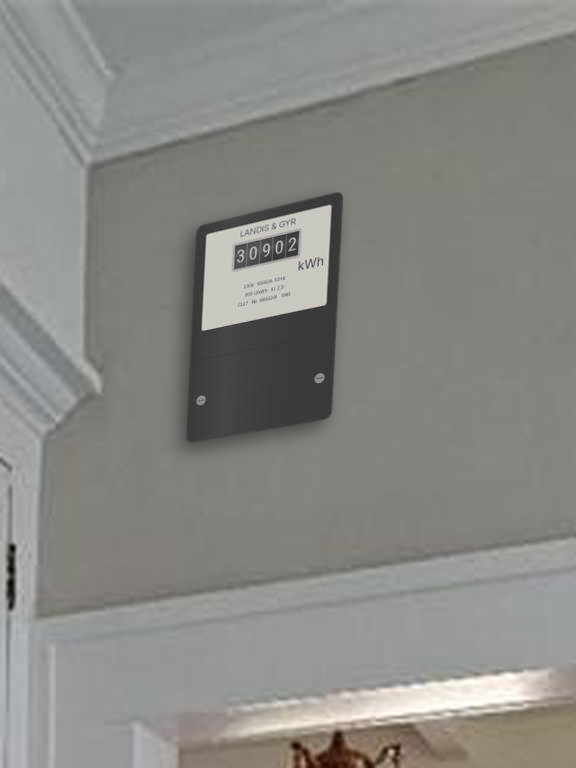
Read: {"value": 30902, "unit": "kWh"}
